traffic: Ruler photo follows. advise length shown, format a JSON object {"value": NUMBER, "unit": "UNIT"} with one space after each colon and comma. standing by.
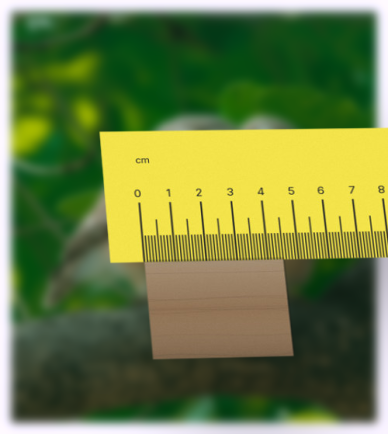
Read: {"value": 4.5, "unit": "cm"}
